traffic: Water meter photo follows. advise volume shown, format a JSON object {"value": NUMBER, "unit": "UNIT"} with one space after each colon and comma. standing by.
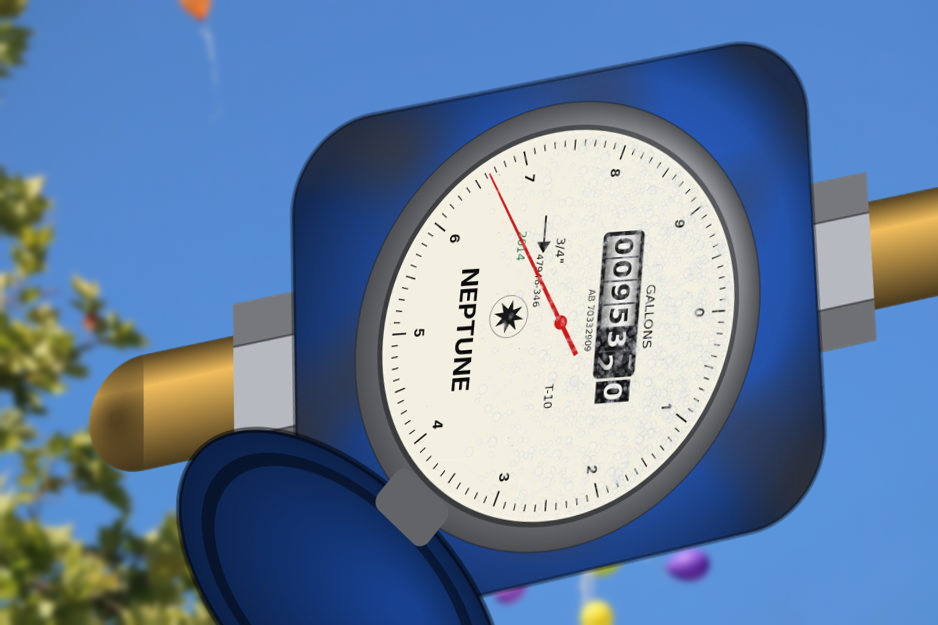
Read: {"value": 95316.6, "unit": "gal"}
